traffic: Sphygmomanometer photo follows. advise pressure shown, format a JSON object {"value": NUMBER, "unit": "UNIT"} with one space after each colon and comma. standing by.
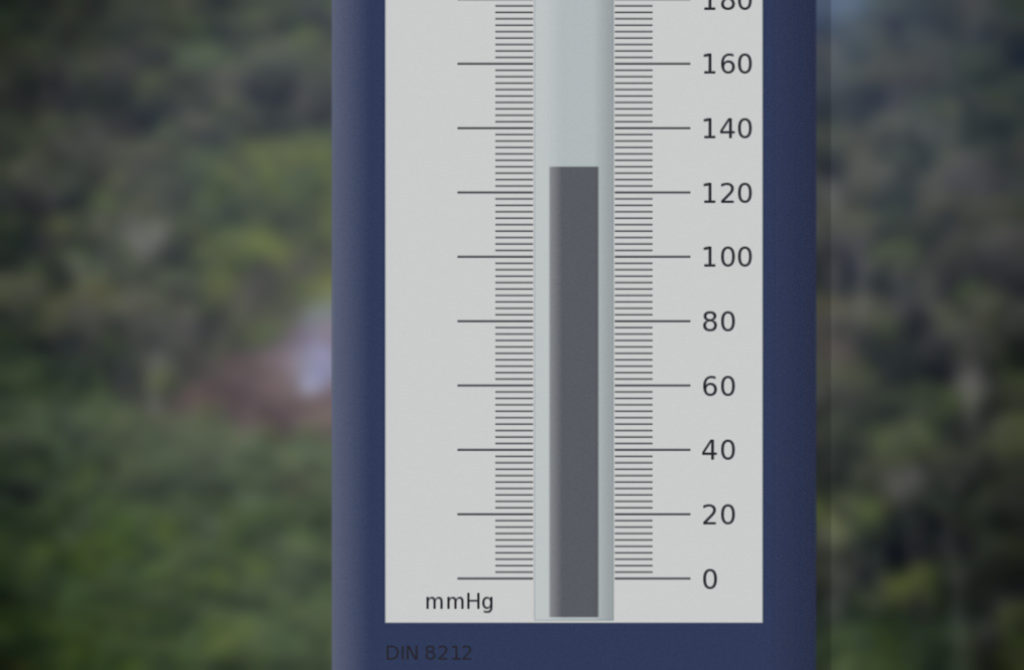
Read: {"value": 128, "unit": "mmHg"}
